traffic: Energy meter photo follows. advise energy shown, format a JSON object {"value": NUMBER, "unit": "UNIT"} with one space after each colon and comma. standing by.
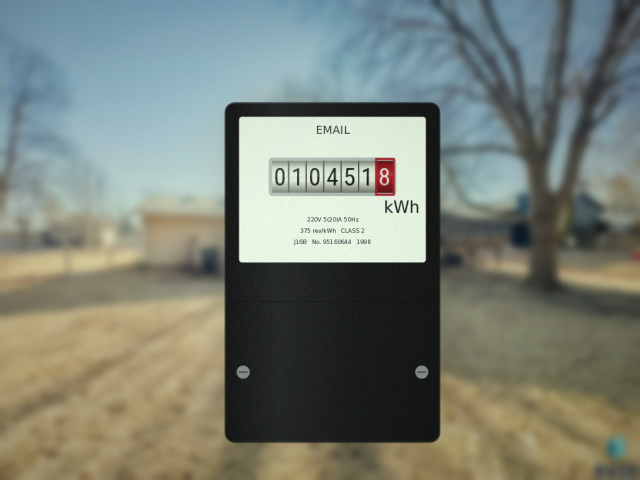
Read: {"value": 10451.8, "unit": "kWh"}
